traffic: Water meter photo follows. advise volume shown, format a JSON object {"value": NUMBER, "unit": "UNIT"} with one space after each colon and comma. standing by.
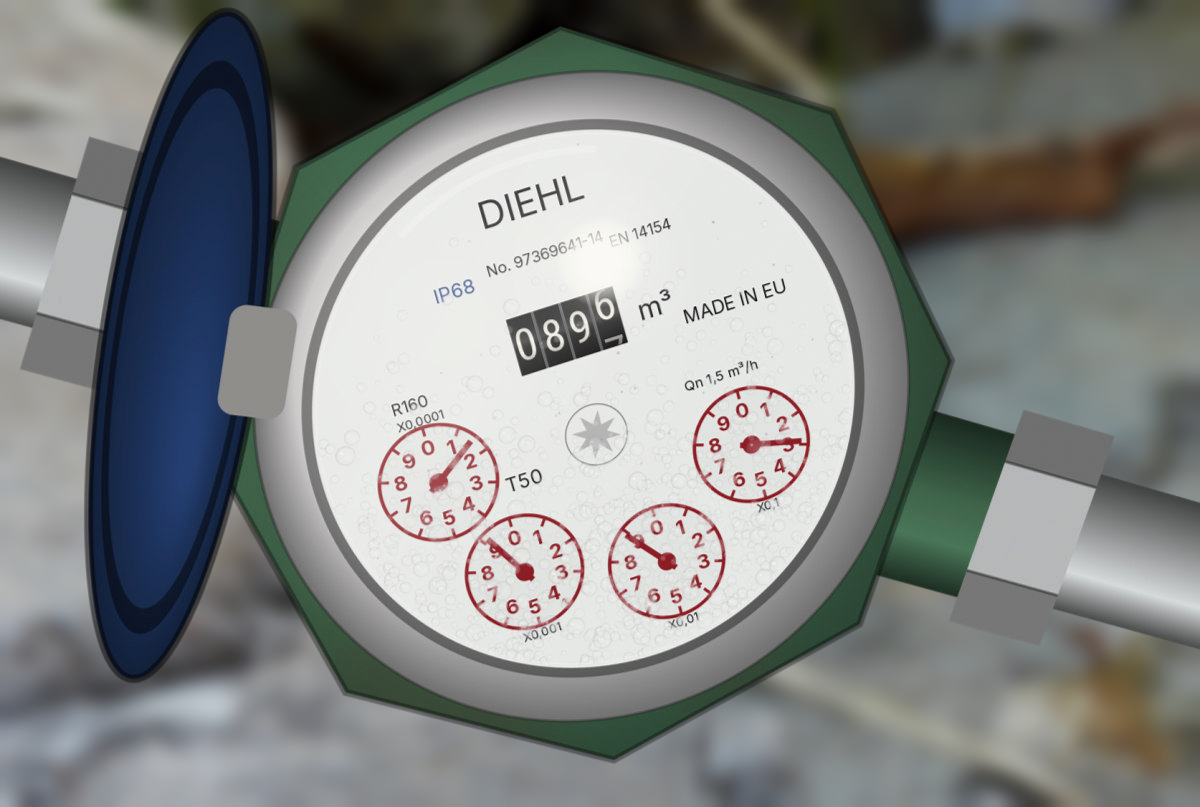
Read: {"value": 896.2891, "unit": "m³"}
